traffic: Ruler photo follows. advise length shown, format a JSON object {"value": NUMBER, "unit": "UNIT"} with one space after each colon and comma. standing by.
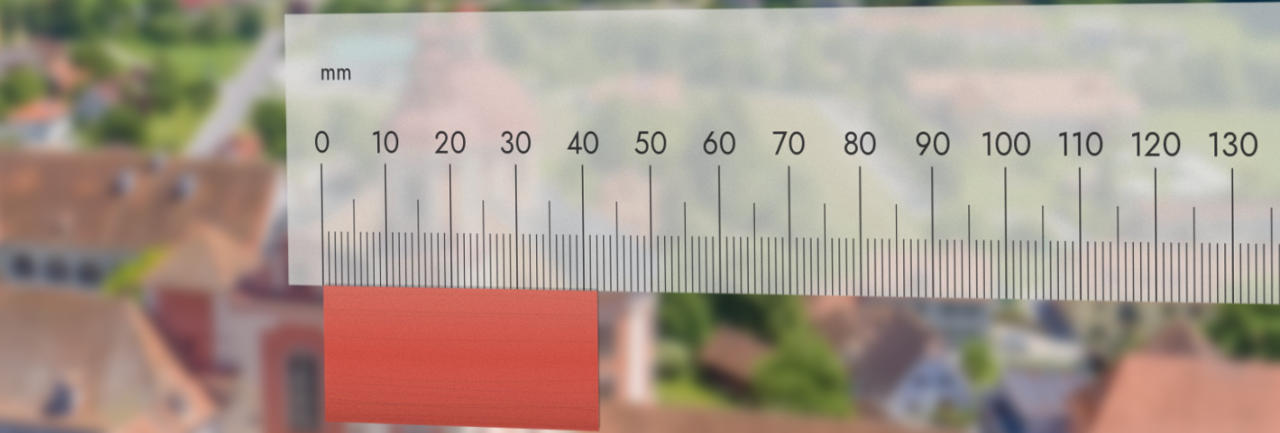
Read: {"value": 42, "unit": "mm"}
